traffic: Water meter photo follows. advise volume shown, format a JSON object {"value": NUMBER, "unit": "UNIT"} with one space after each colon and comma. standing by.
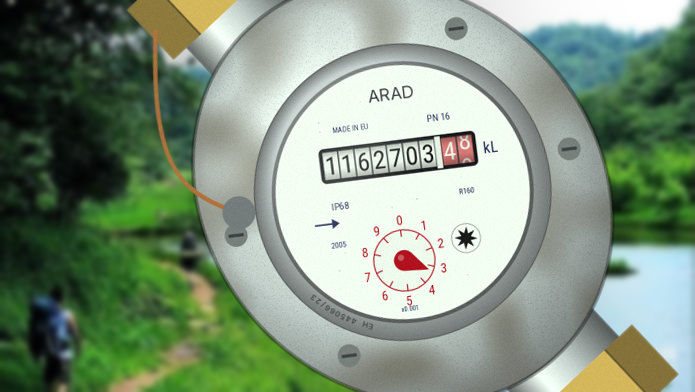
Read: {"value": 1162703.483, "unit": "kL"}
